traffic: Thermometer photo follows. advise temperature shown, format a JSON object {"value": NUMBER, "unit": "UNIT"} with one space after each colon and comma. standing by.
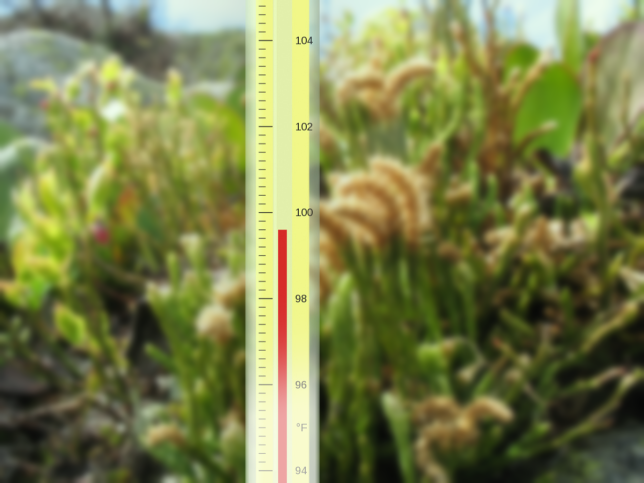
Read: {"value": 99.6, "unit": "°F"}
